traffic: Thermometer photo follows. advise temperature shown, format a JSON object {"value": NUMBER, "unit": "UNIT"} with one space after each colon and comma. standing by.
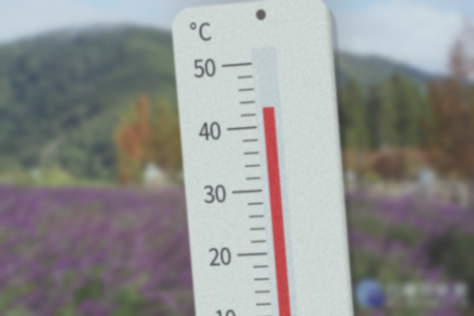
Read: {"value": 43, "unit": "°C"}
